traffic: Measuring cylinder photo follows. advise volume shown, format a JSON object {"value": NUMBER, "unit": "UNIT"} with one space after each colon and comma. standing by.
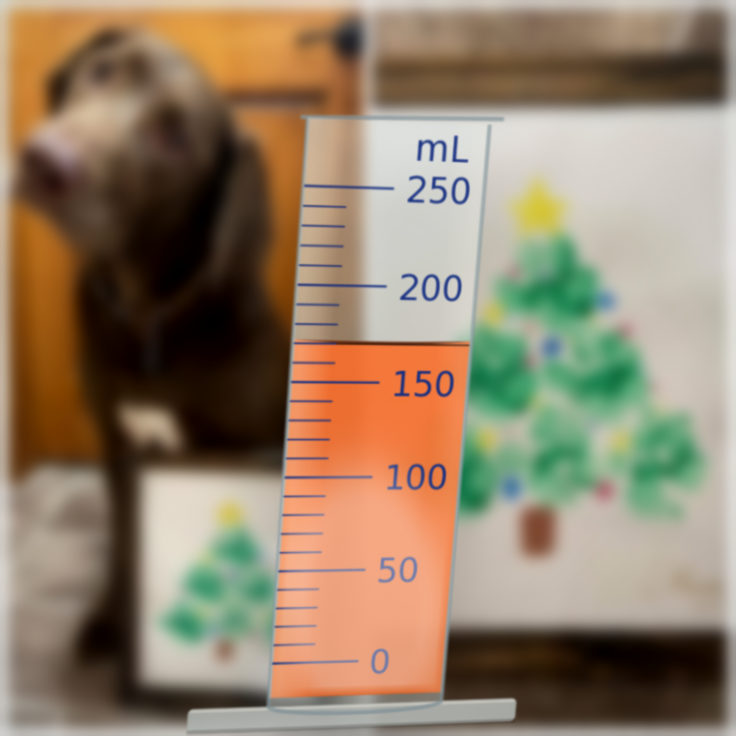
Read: {"value": 170, "unit": "mL"}
